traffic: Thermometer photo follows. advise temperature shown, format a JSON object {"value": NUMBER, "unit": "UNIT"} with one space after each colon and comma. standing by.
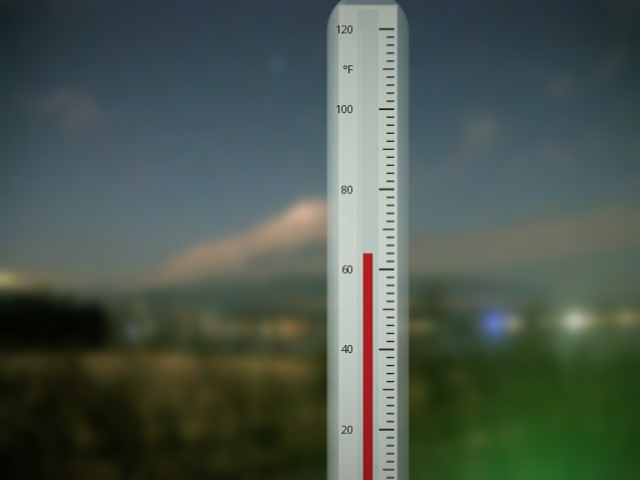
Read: {"value": 64, "unit": "°F"}
